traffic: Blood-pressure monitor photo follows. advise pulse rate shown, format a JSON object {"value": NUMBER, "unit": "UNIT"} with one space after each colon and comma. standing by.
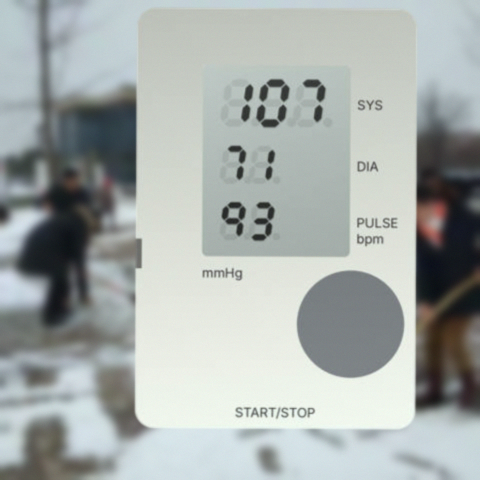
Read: {"value": 93, "unit": "bpm"}
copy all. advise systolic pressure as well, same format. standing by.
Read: {"value": 107, "unit": "mmHg"}
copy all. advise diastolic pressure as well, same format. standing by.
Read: {"value": 71, "unit": "mmHg"}
